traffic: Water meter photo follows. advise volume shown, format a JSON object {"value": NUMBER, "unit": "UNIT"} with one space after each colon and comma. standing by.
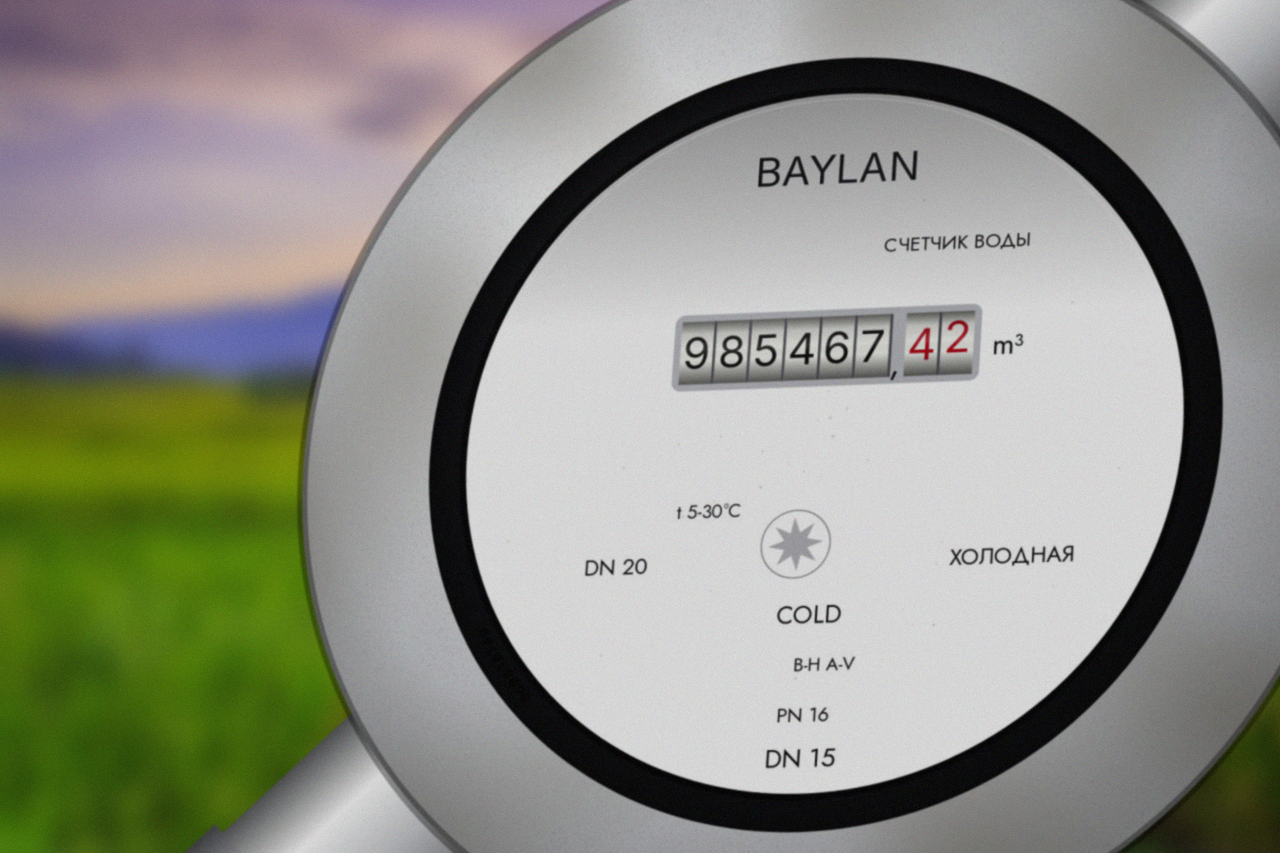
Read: {"value": 985467.42, "unit": "m³"}
